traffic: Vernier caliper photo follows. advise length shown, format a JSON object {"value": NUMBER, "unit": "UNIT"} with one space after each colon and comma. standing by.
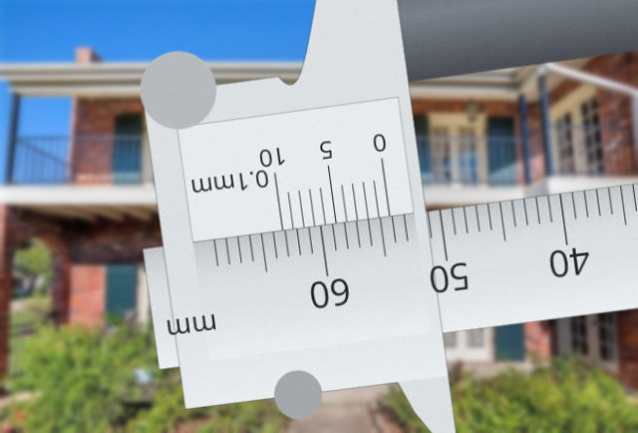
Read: {"value": 54.2, "unit": "mm"}
